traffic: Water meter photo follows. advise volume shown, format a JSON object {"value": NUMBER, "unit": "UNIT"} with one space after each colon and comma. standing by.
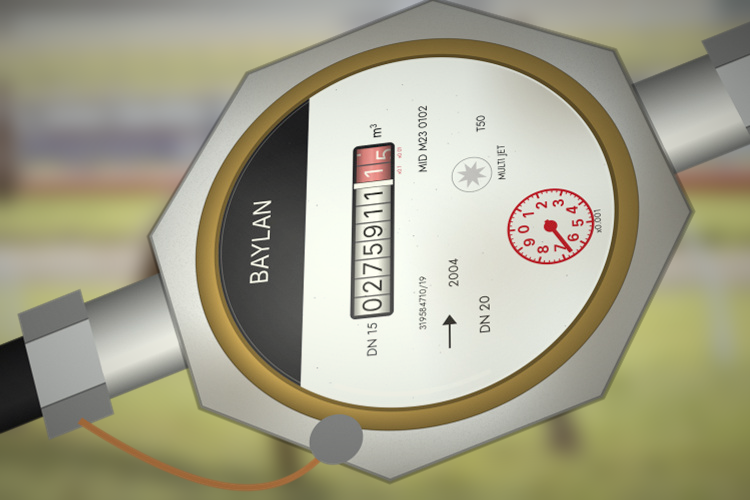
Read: {"value": 275911.146, "unit": "m³"}
